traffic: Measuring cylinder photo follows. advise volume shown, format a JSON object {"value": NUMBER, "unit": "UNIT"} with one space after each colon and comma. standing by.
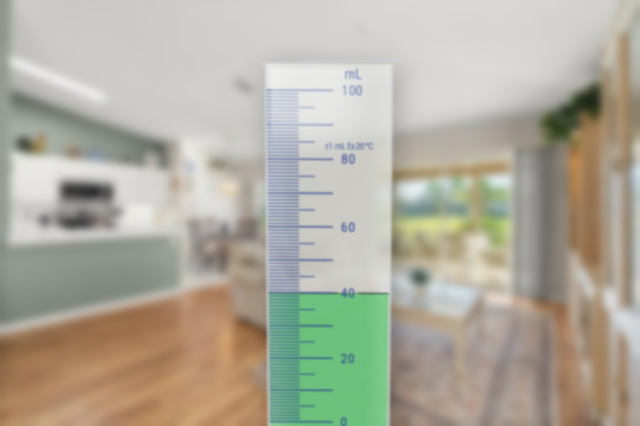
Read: {"value": 40, "unit": "mL"}
